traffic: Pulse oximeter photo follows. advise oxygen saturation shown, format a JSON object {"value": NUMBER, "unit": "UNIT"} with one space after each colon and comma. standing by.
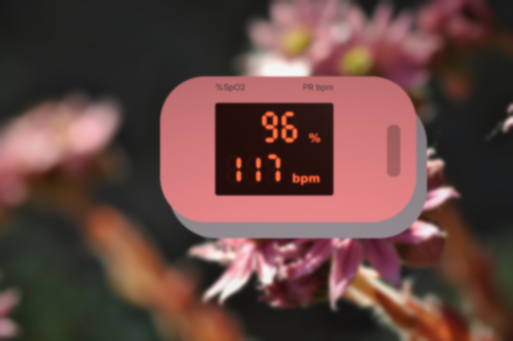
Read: {"value": 96, "unit": "%"}
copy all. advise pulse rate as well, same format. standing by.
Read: {"value": 117, "unit": "bpm"}
